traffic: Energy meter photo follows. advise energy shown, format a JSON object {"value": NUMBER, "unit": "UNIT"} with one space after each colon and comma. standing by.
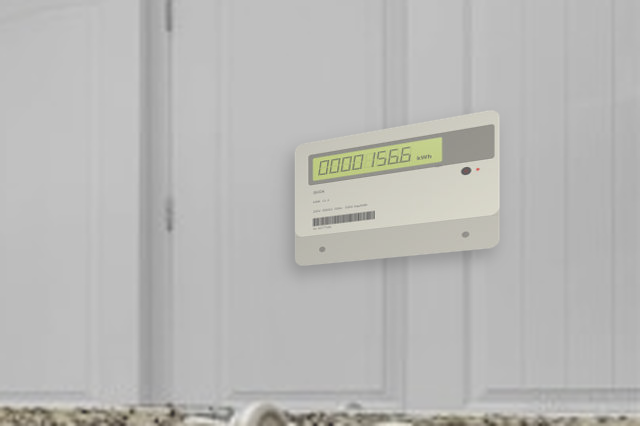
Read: {"value": 156.6, "unit": "kWh"}
